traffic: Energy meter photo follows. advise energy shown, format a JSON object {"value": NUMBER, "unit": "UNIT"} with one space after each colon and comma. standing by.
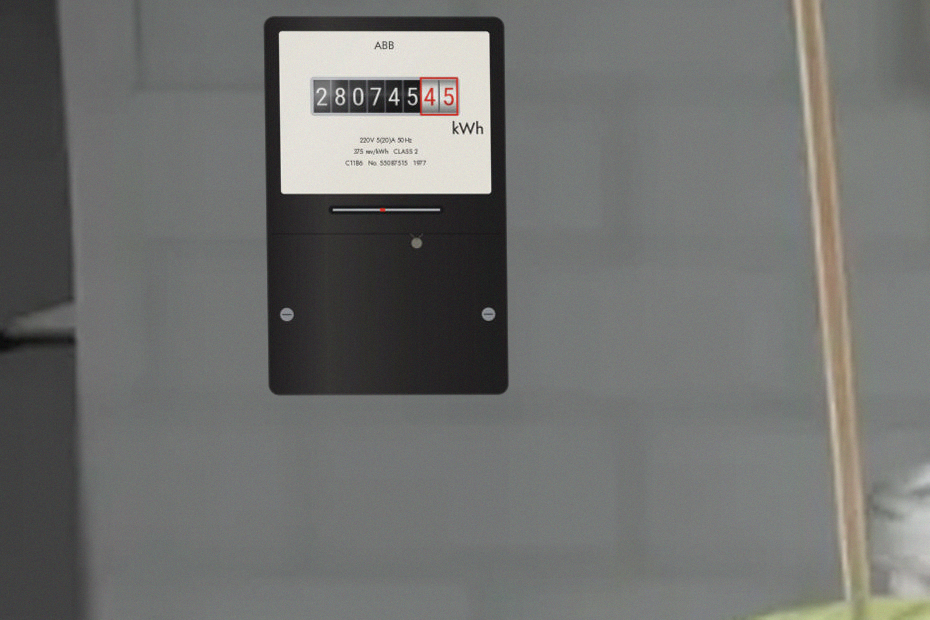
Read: {"value": 280745.45, "unit": "kWh"}
